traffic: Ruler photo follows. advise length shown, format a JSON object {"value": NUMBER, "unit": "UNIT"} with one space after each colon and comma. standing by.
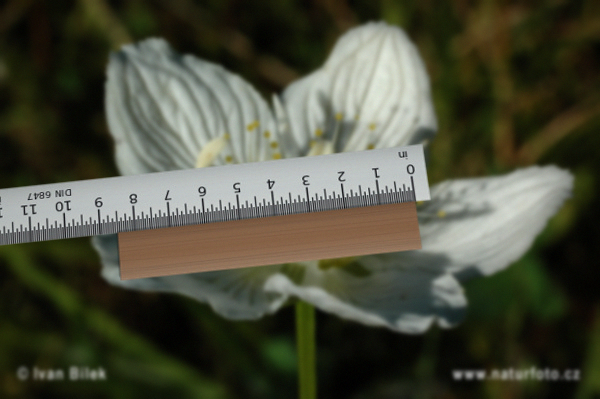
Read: {"value": 8.5, "unit": "in"}
